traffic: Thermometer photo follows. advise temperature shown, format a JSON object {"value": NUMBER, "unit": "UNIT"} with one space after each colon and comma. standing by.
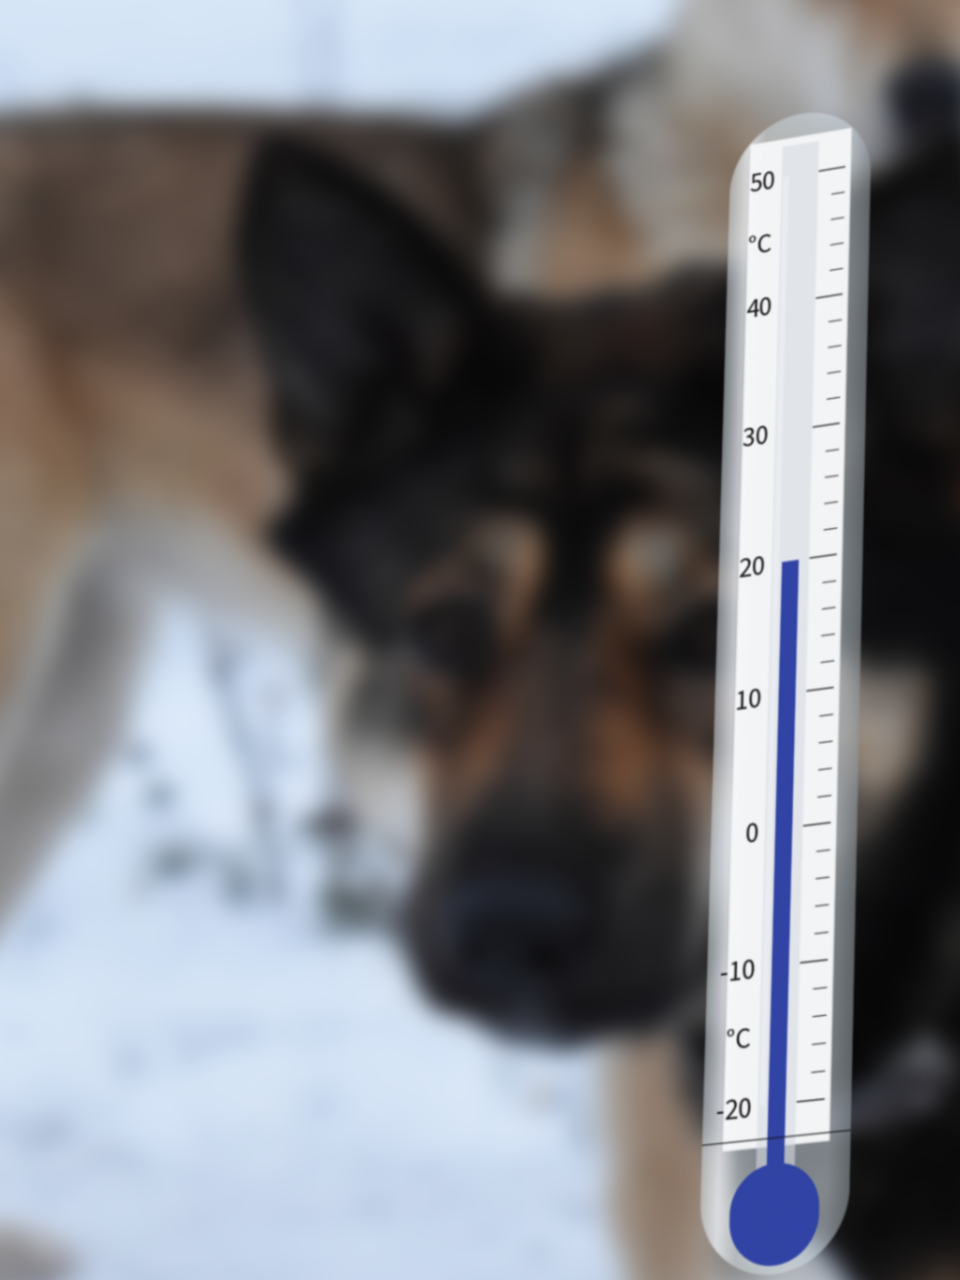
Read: {"value": 20, "unit": "°C"}
